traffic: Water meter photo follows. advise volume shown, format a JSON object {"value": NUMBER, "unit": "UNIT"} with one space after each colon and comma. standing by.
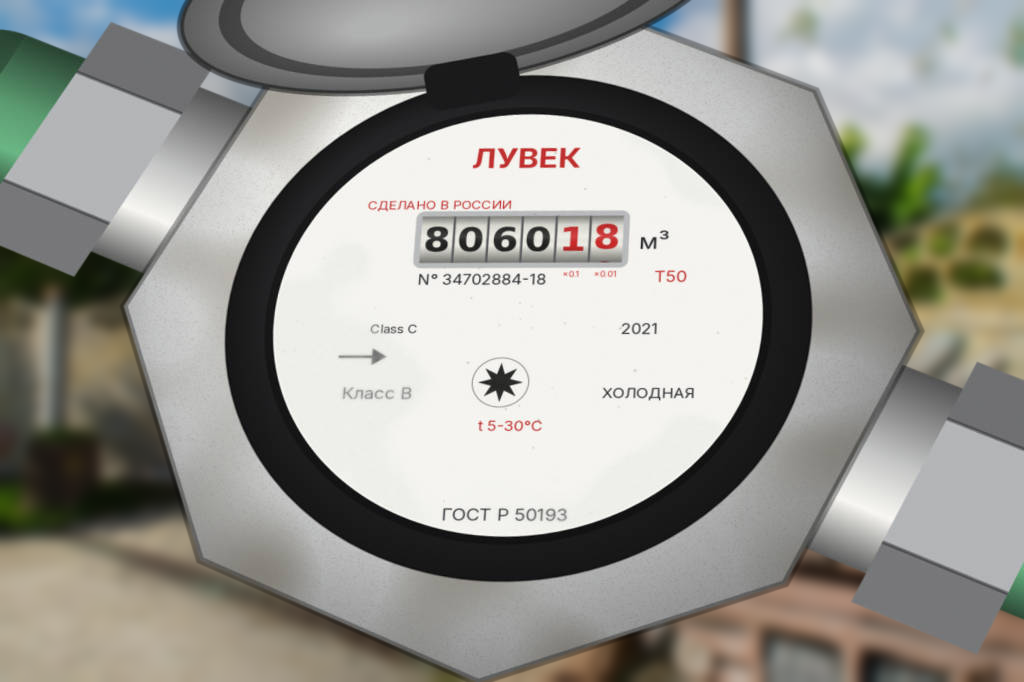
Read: {"value": 8060.18, "unit": "m³"}
